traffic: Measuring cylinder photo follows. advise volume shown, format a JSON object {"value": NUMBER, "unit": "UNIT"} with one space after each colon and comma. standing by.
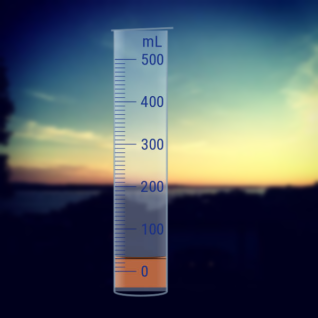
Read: {"value": 30, "unit": "mL"}
